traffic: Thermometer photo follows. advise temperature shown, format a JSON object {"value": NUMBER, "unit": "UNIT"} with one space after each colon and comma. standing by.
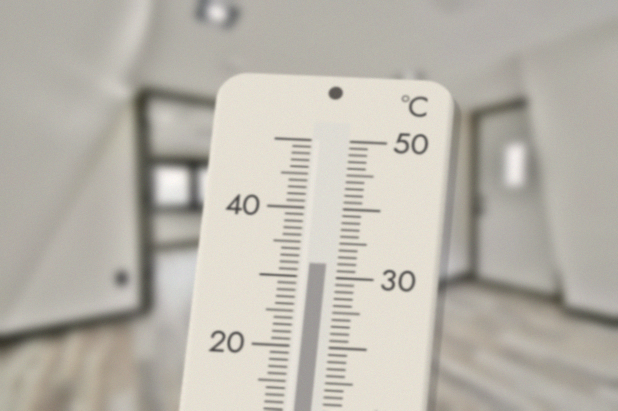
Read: {"value": 32, "unit": "°C"}
